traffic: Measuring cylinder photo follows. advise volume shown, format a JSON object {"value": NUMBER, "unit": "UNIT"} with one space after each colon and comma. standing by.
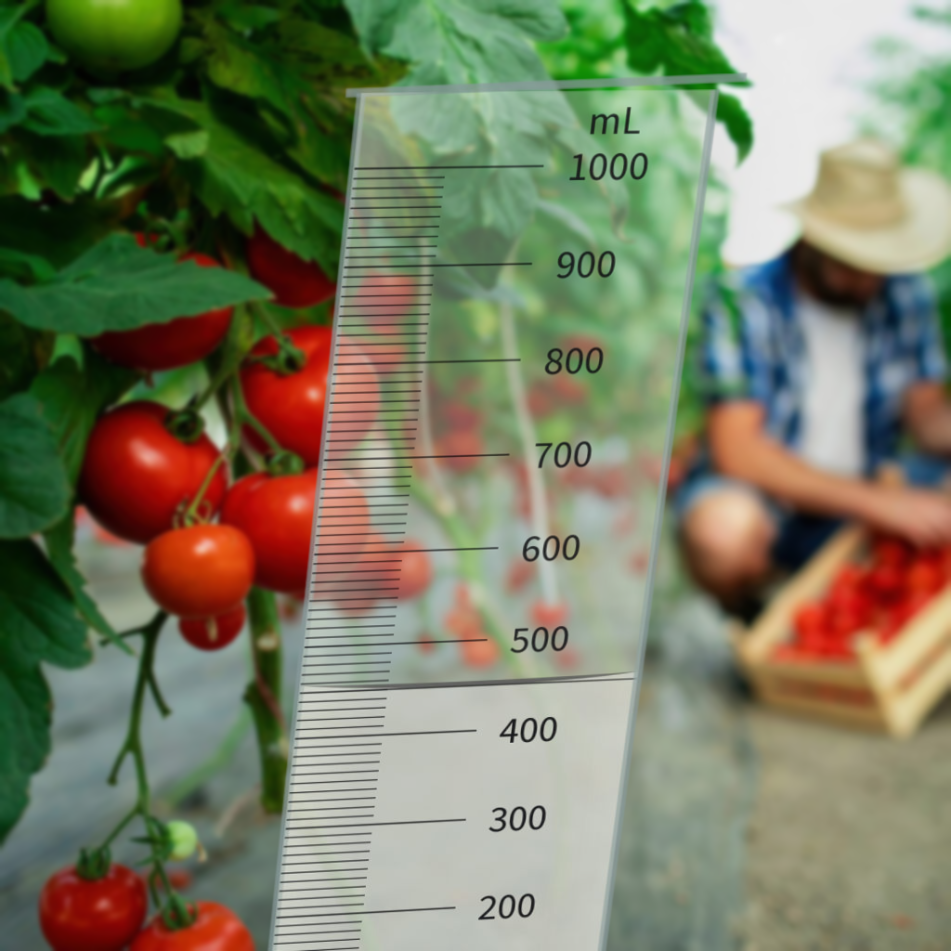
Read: {"value": 450, "unit": "mL"}
